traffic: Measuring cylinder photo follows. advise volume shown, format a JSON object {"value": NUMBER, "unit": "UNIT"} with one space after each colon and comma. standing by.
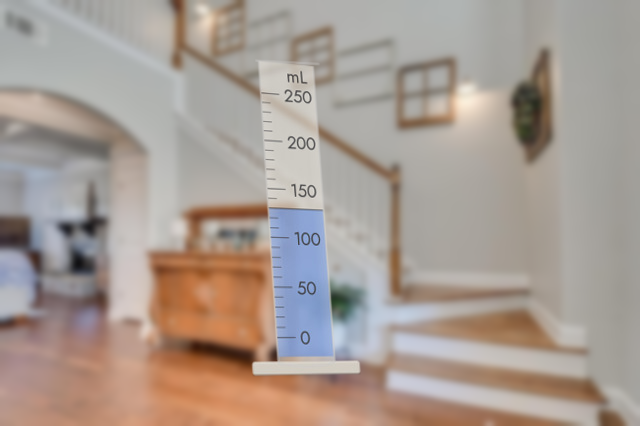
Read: {"value": 130, "unit": "mL"}
